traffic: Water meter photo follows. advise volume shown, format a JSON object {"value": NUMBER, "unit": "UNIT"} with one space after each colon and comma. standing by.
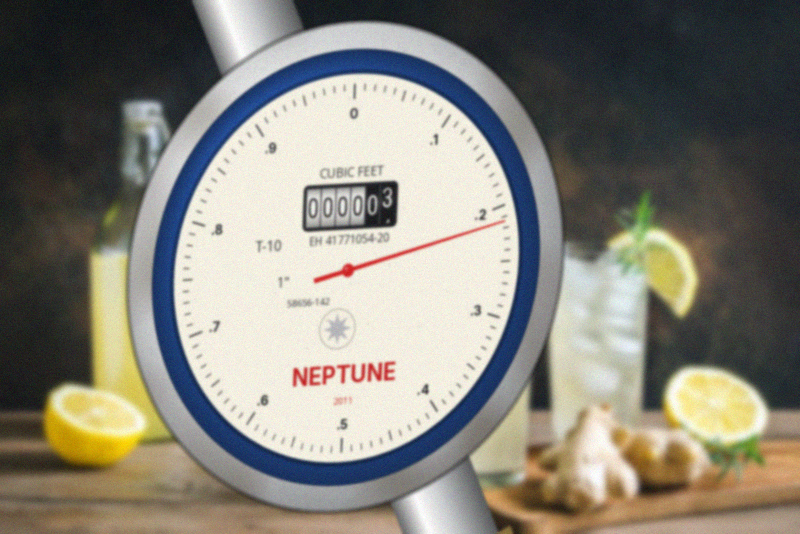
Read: {"value": 3.21, "unit": "ft³"}
